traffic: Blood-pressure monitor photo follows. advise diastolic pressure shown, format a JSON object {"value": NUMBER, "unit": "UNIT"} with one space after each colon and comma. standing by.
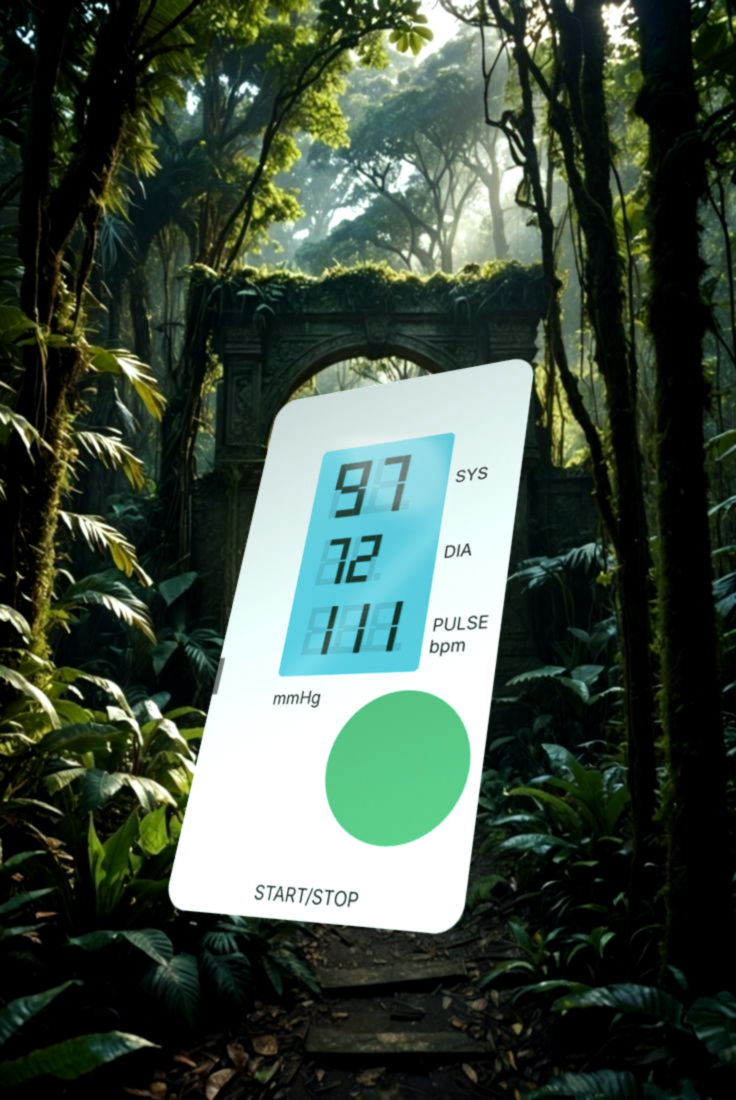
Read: {"value": 72, "unit": "mmHg"}
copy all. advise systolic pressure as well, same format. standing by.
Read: {"value": 97, "unit": "mmHg"}
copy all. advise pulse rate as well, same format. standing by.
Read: {"value": 111, "unit": "bpm"}
